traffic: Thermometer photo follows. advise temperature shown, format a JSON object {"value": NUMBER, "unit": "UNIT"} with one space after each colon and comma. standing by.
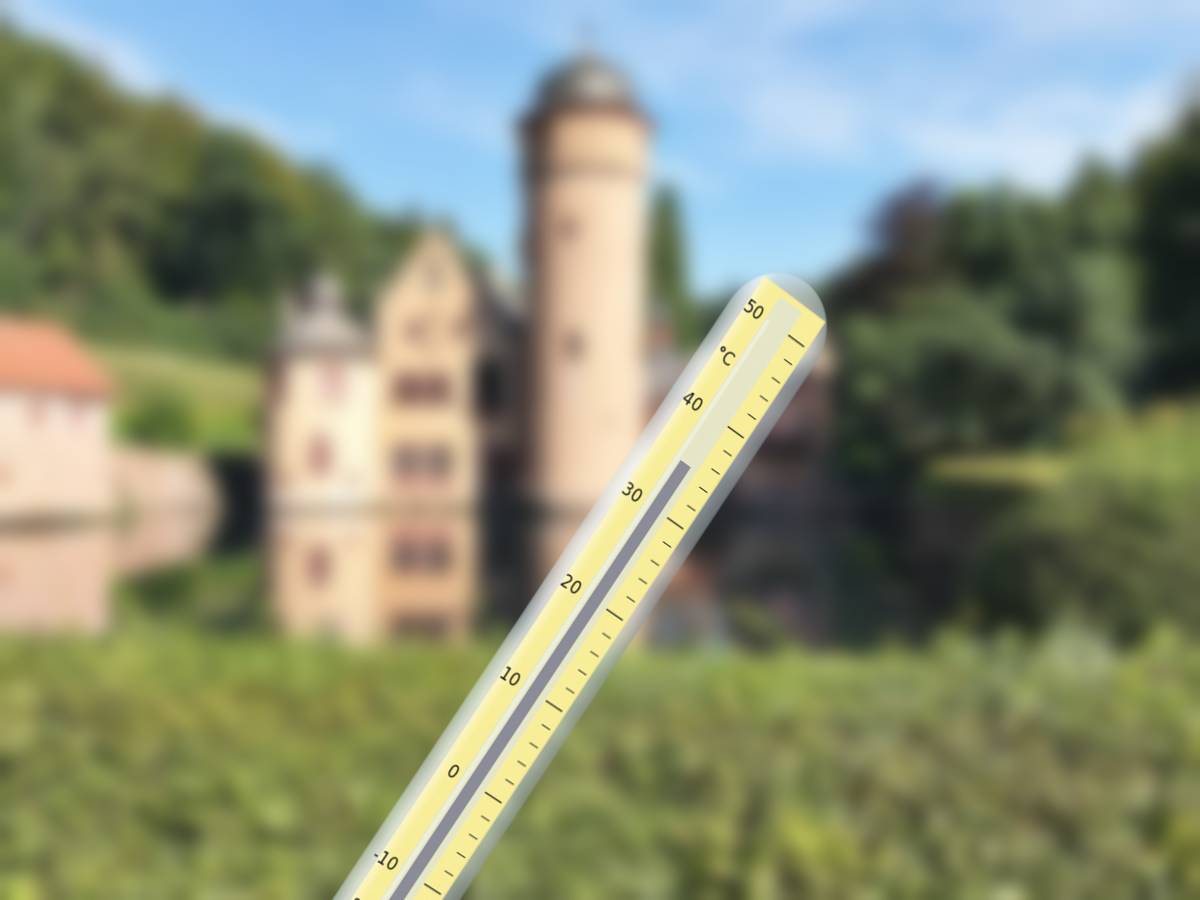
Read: {"value": 35, "unit": "°C"}
